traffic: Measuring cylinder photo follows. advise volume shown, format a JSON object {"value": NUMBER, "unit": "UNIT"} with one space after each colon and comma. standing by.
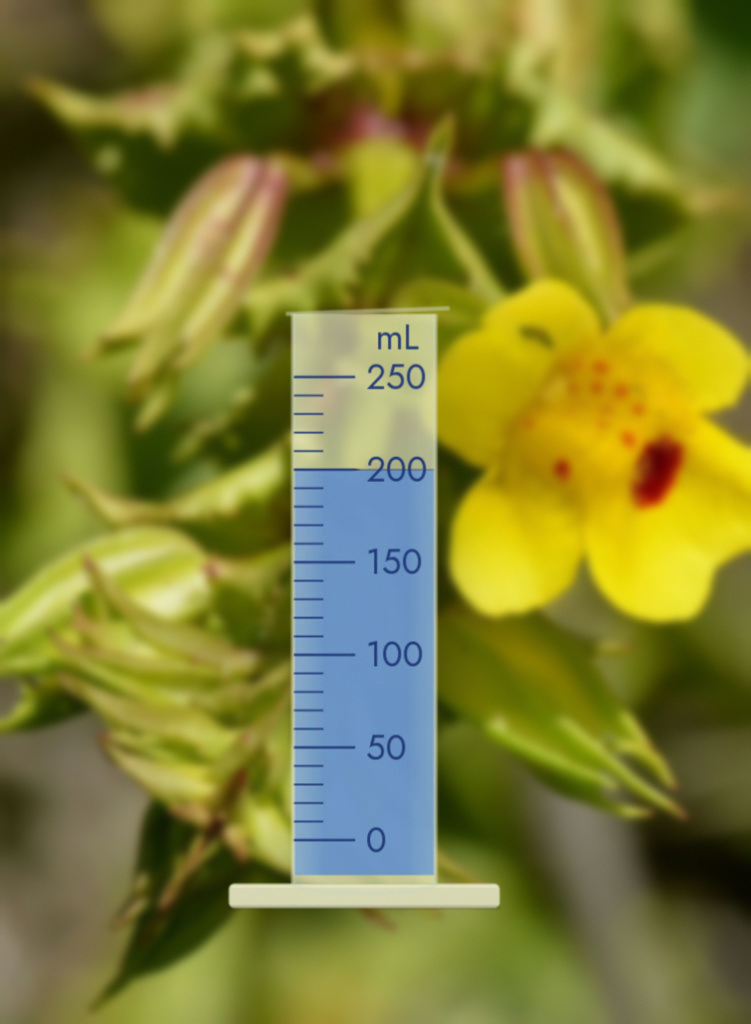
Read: {"value": 200, "unit": "mL"}
